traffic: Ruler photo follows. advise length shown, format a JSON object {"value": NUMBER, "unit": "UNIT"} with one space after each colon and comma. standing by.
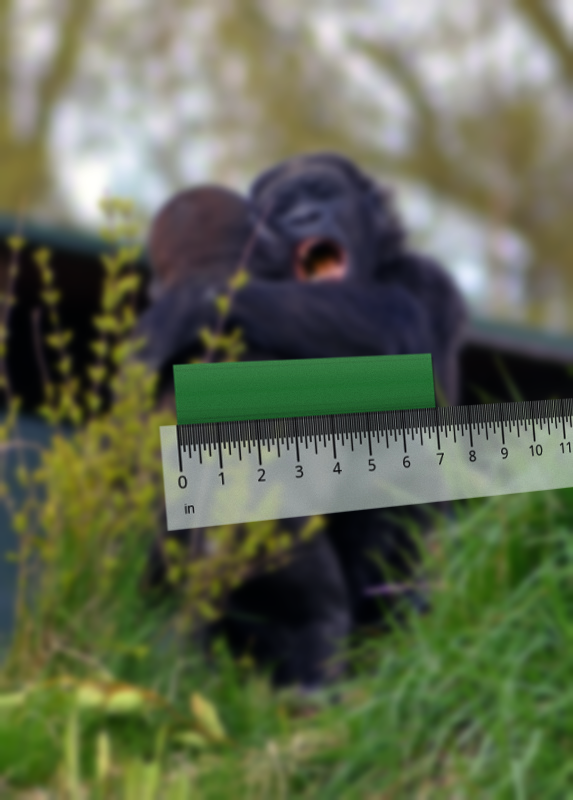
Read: {"value": 7, "unit": "in"}
